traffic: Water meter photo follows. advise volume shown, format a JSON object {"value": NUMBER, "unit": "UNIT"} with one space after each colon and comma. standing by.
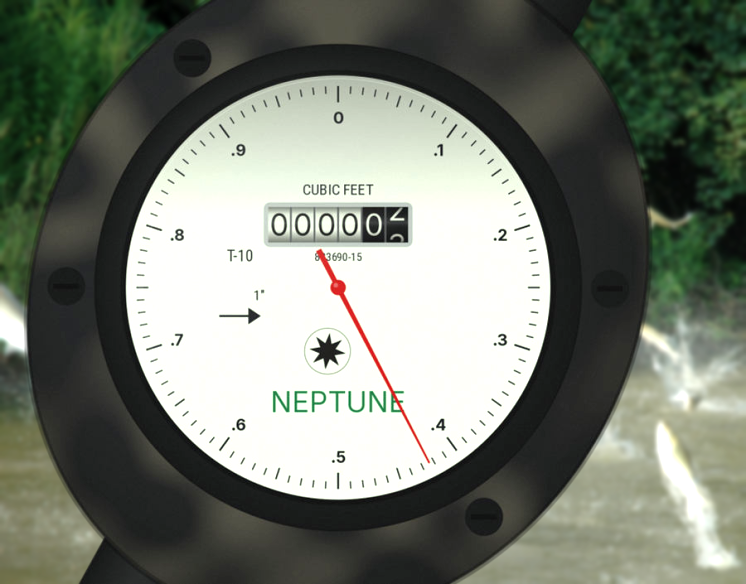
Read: {"value": 2.42, "unit": "ft³"}
